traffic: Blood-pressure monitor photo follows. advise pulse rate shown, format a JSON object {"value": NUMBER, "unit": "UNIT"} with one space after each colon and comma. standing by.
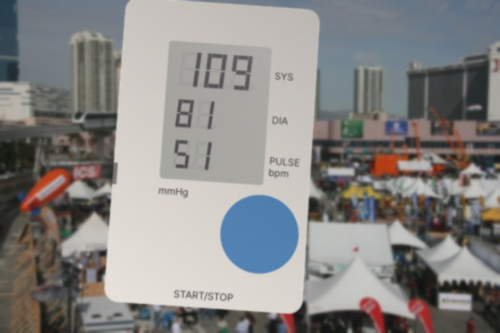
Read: {"value": 51, "unit": "bpm"}
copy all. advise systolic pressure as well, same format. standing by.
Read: {"value": 109, "unit": "mmHg"}
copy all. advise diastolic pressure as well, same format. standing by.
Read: {"value": 81, "unit": "mmHg"}
